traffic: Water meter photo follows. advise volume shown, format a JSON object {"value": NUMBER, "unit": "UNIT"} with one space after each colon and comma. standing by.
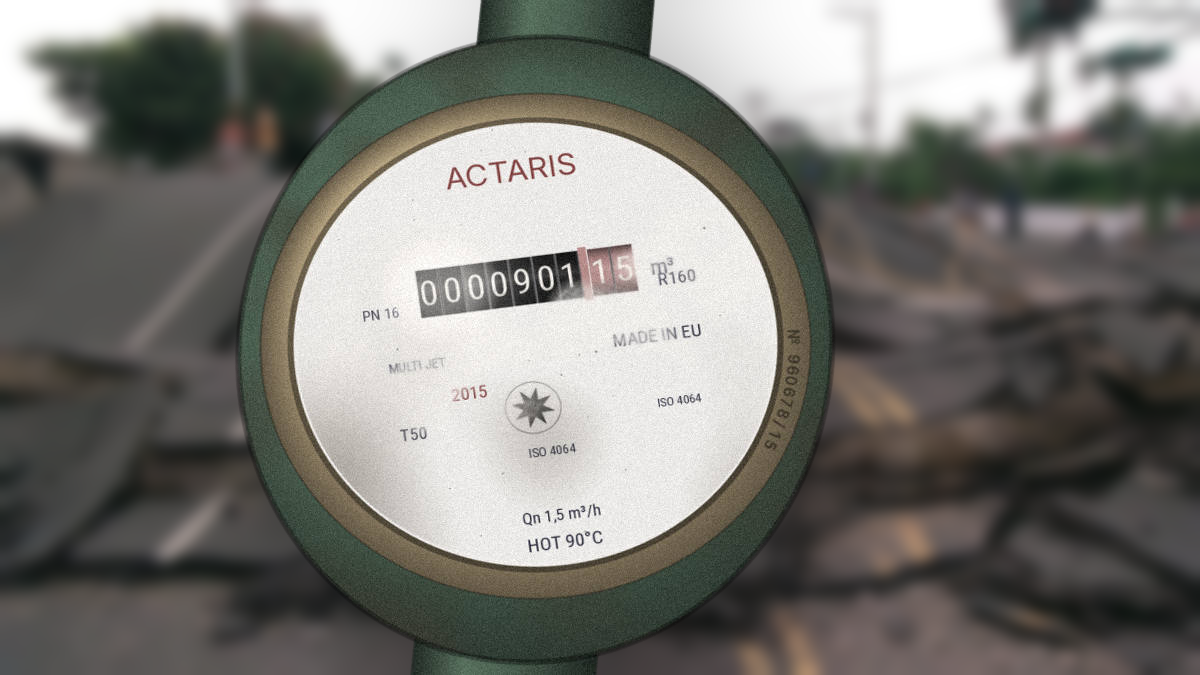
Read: {"value": 901.15, "unit": "m³"}
